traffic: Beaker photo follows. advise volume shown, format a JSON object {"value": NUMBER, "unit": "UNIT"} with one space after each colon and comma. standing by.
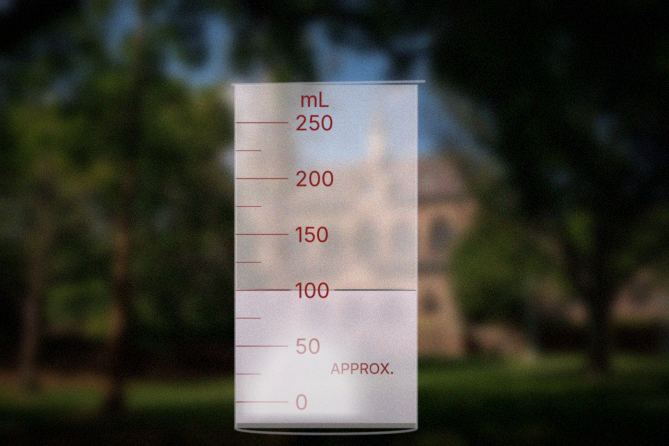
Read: {"value": 100, "unit": "mL"}
